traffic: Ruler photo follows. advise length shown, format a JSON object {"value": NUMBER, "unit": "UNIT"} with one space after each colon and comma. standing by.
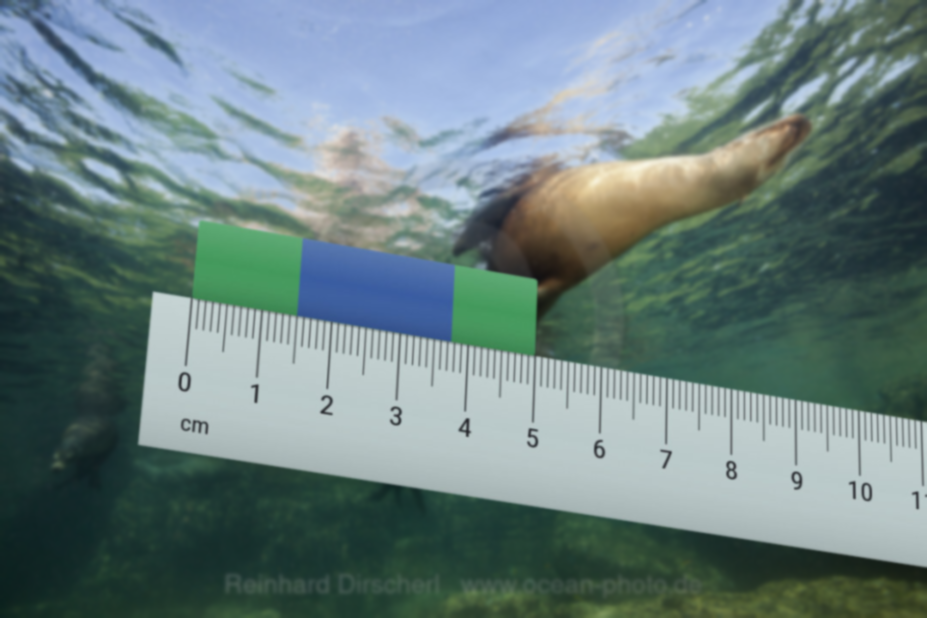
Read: {"value": 5, "unit": "cm"}
